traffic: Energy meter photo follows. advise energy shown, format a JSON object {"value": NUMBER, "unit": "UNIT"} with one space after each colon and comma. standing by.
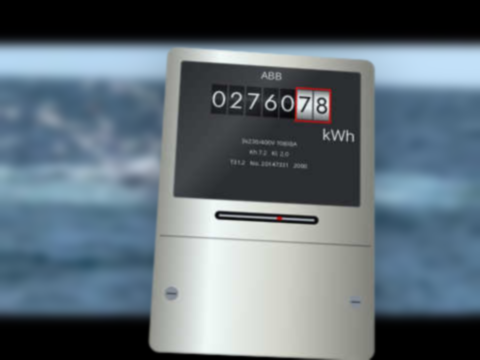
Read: {"value": 2760.78, "unit": "kWh"}
